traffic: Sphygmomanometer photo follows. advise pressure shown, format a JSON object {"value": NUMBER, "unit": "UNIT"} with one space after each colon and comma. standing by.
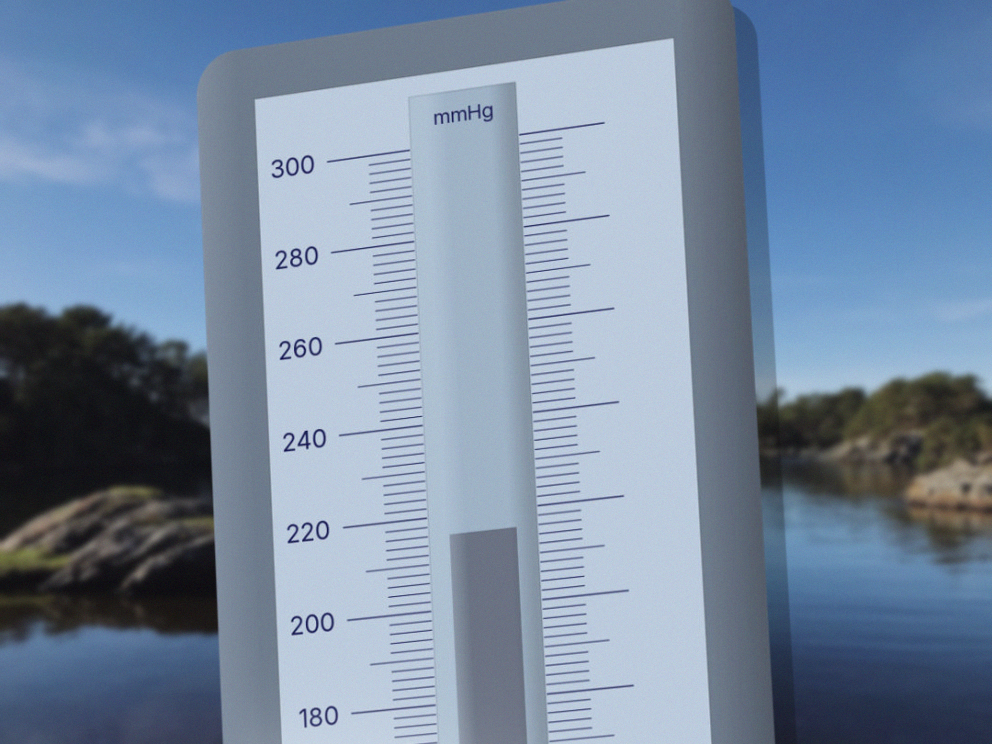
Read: {"value": 216, "unit": "mmHg"}
